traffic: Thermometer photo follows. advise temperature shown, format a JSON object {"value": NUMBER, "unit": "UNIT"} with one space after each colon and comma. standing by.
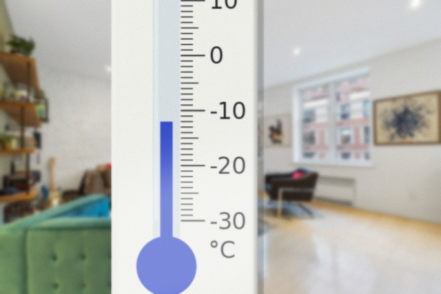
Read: {"value": -12, "unit": "°C"}
